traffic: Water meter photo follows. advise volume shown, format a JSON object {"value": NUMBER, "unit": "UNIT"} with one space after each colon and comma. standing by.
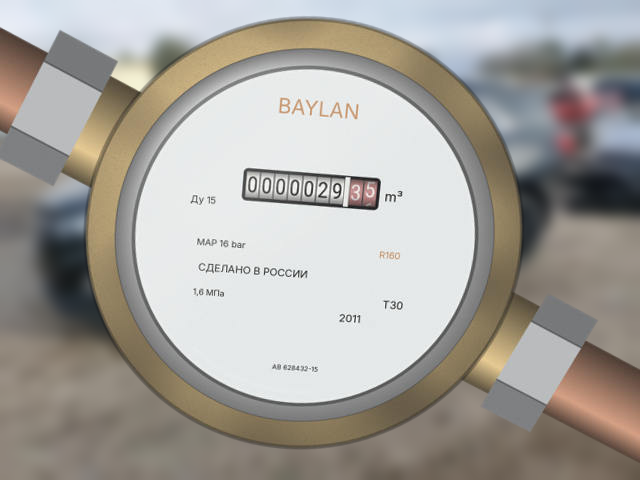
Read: {"value": 29.35, "unit": "m³"}
